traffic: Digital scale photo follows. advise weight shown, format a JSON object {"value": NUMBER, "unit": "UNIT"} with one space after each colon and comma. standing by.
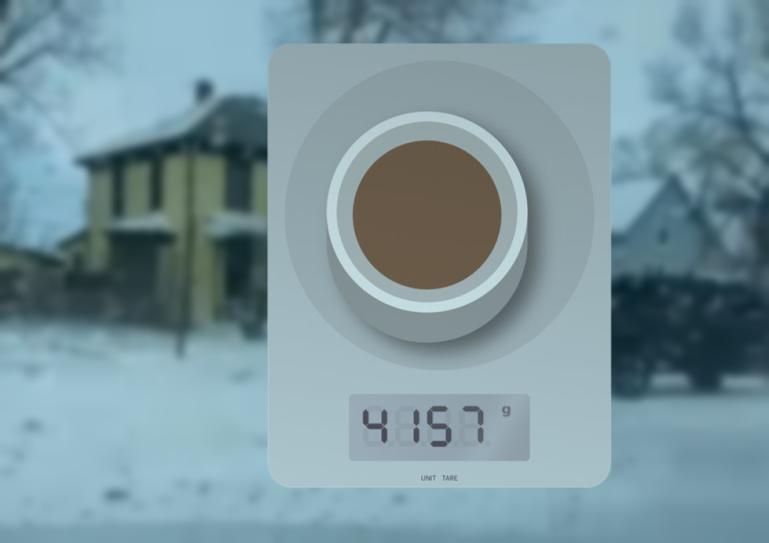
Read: {"value": 4157, "unit": "g"}
